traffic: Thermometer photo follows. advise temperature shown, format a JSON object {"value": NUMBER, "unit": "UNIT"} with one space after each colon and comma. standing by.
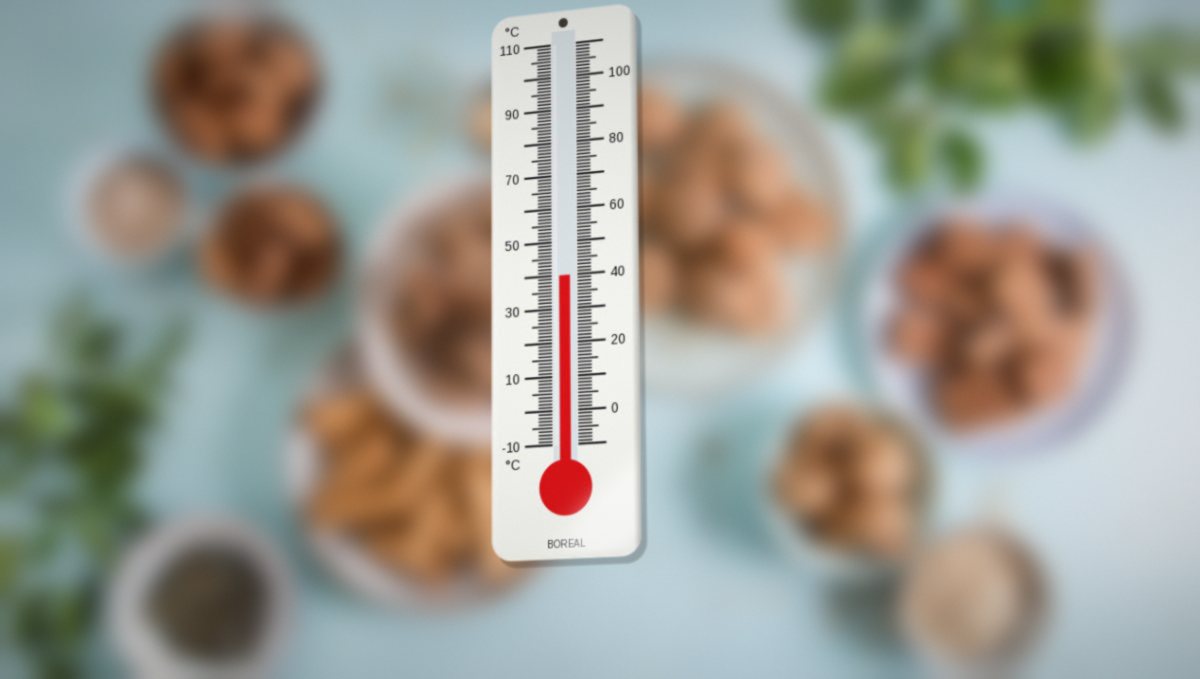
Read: {"value": 40, "unit": "°C"}
